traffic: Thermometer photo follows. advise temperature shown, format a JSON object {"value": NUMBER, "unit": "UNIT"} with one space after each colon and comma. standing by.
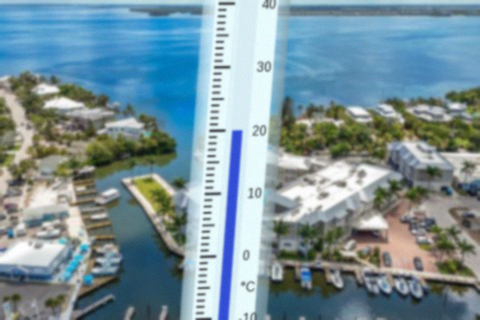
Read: {"value": 20, "unit": "°C"}
